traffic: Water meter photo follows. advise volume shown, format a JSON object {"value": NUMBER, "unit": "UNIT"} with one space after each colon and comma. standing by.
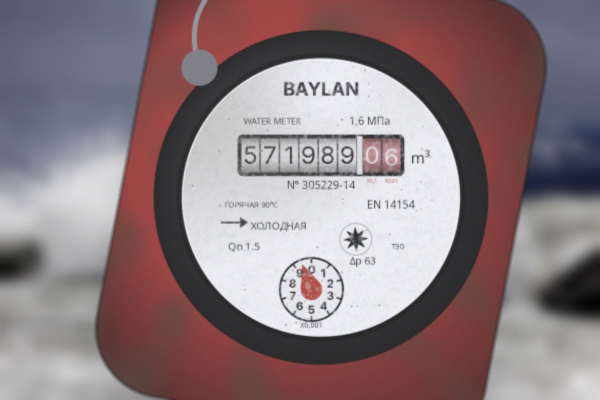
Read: {"value": 571989.059, "unit": "m³"}
